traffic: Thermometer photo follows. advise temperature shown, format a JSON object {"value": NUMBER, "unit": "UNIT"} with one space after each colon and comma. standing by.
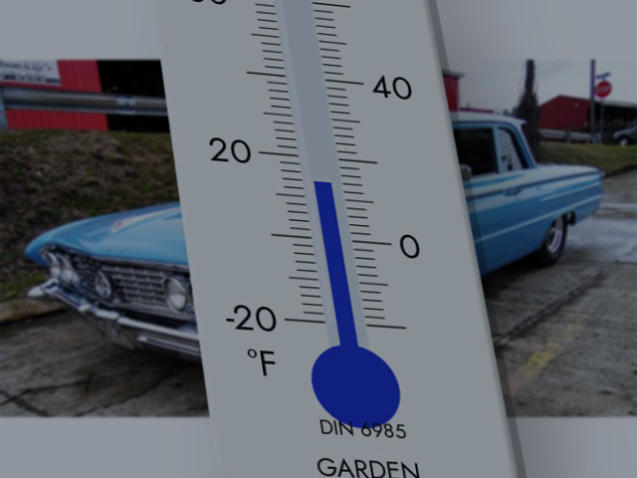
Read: {"value": 14, "unit": "°F"}
